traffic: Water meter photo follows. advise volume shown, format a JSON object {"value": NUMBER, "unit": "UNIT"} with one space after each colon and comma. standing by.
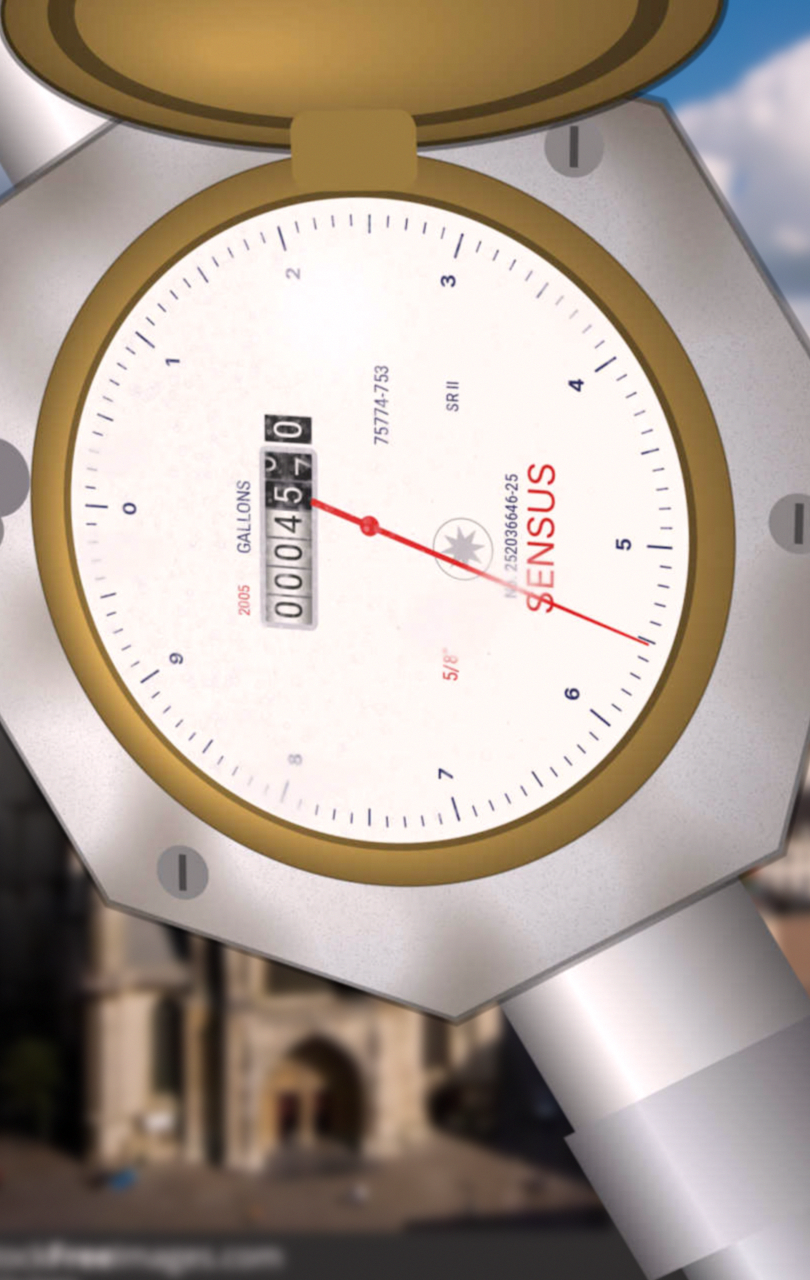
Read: {"value": 4565.5, "unit": "gal"}
